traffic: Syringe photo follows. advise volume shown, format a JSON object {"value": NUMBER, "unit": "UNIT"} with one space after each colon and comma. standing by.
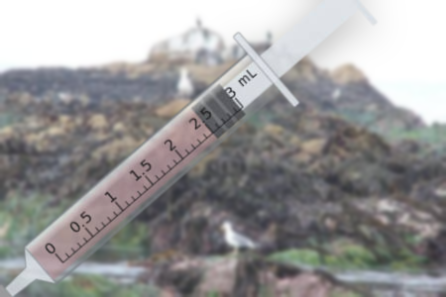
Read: {"value": 2.5, "unit": "mL"}
